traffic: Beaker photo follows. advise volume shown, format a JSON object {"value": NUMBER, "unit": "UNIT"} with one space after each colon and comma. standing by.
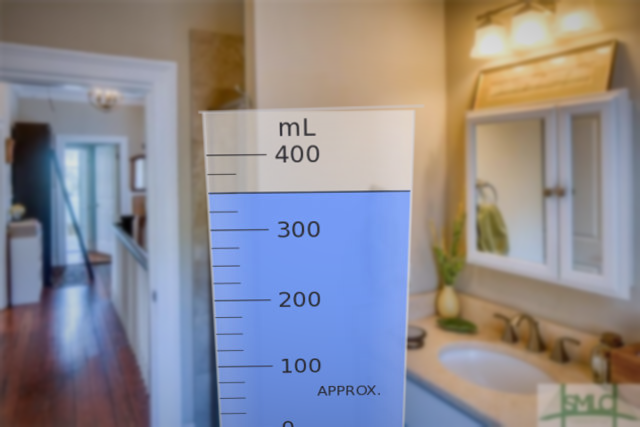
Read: {"value": 350, "unit": "mL"}
